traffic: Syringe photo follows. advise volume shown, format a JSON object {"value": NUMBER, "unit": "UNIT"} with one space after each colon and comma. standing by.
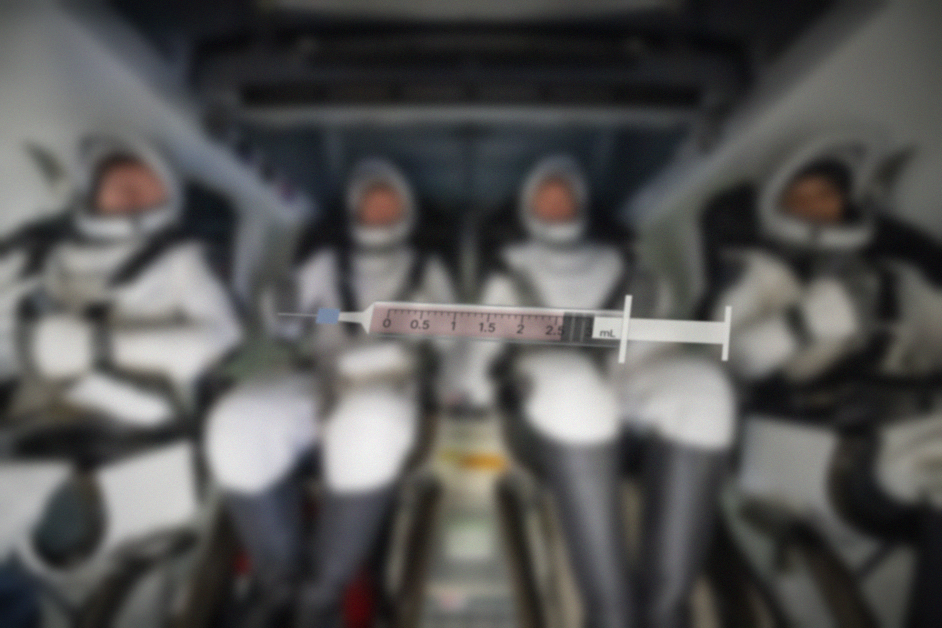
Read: {"value": 2.6, "unit": "mL"}
